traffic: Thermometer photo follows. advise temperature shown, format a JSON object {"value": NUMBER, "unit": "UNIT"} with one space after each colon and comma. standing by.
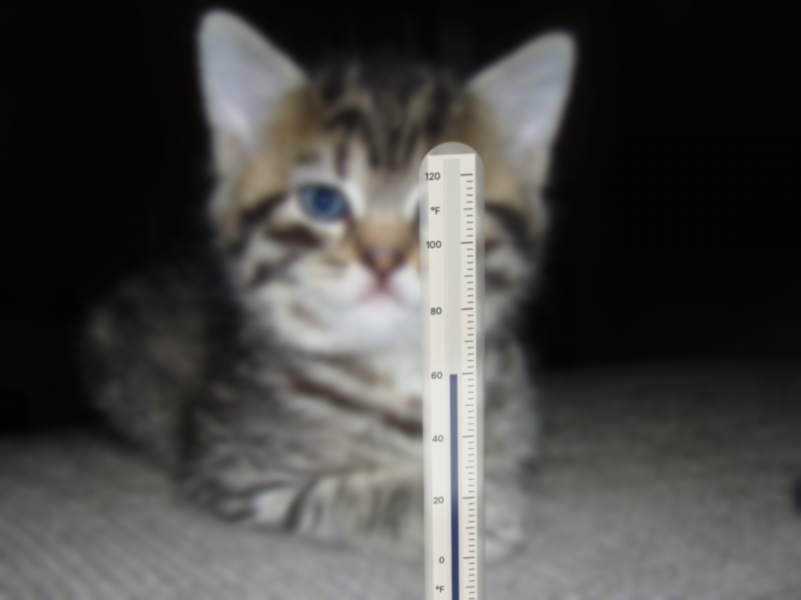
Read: {"value": 60, "unit": "°F"}
